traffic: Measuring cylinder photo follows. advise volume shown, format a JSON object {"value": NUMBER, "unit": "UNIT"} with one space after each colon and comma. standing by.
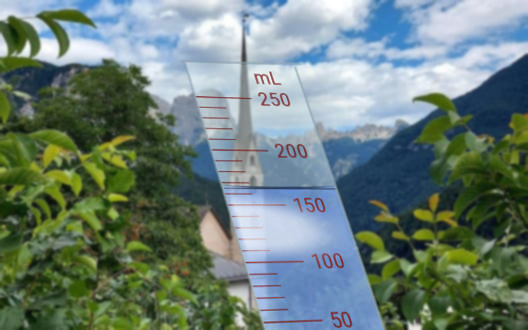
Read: {"value": 165, "unit": "mL"}
